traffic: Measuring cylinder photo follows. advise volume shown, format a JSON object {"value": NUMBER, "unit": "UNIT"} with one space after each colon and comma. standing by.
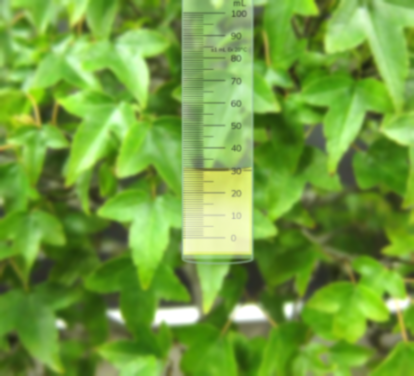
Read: {"value": 30, "unit": "mL"}
